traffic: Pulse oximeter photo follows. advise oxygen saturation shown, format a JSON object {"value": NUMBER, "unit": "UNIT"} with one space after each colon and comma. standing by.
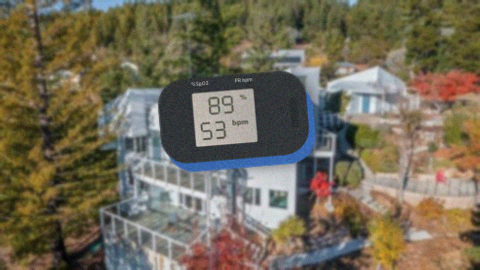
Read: {"value": 89, "unit": "%"}
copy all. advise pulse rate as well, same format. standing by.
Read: {"value": 53, "unit": "bpm"}
